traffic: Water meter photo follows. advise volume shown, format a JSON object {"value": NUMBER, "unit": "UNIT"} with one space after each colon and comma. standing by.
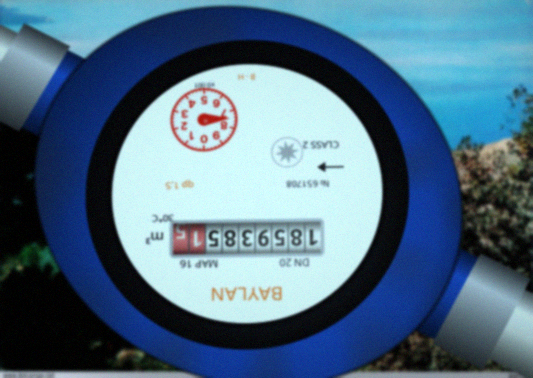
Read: {"value": 1859385.147, "unit": "m³"}
